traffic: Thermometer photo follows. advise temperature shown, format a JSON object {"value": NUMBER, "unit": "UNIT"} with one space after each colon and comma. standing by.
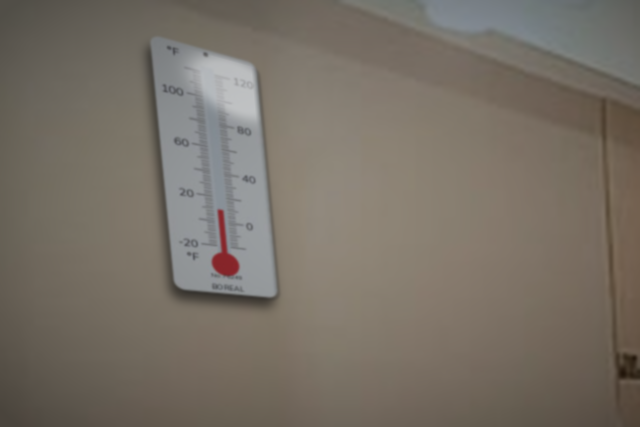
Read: {"value": 10, "unit": "°F"}
